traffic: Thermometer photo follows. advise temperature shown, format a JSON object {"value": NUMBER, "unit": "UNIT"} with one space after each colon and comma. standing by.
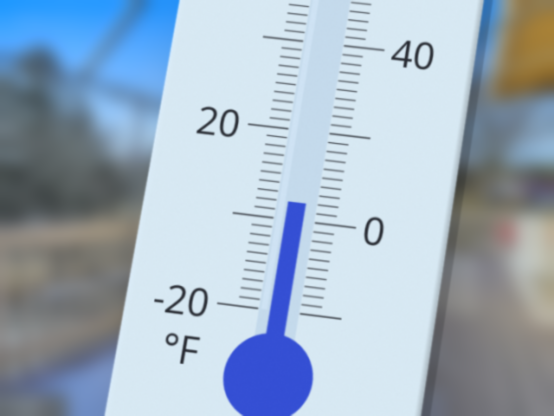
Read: {"value": 4, "unit": "°F"}
